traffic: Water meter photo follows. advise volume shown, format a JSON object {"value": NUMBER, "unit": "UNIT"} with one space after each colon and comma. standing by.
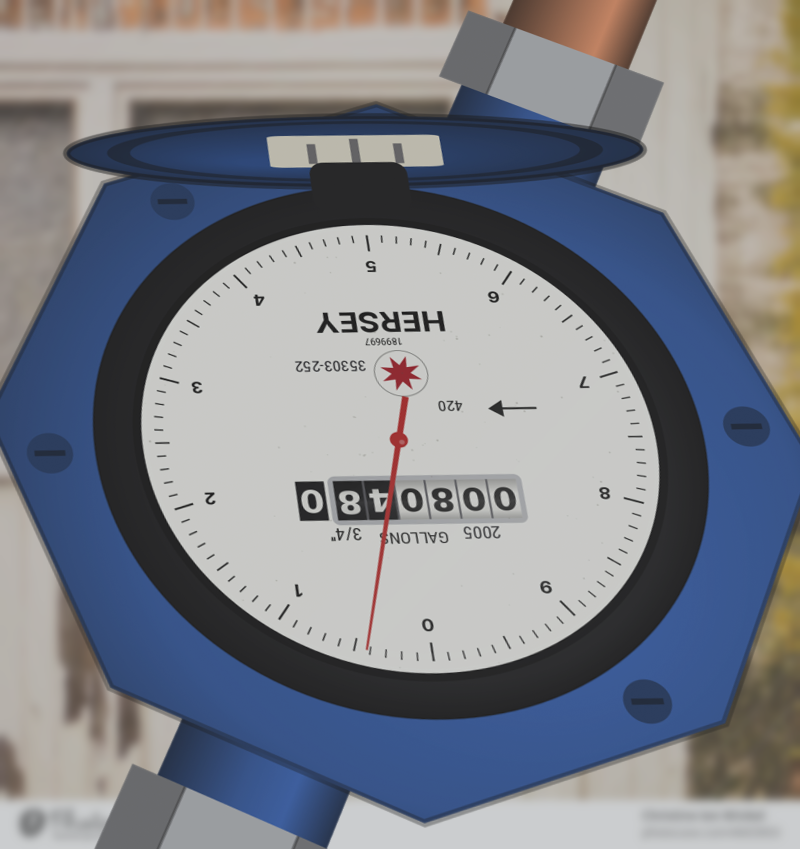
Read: {"value": 80480.4, "unit": "gal"}
